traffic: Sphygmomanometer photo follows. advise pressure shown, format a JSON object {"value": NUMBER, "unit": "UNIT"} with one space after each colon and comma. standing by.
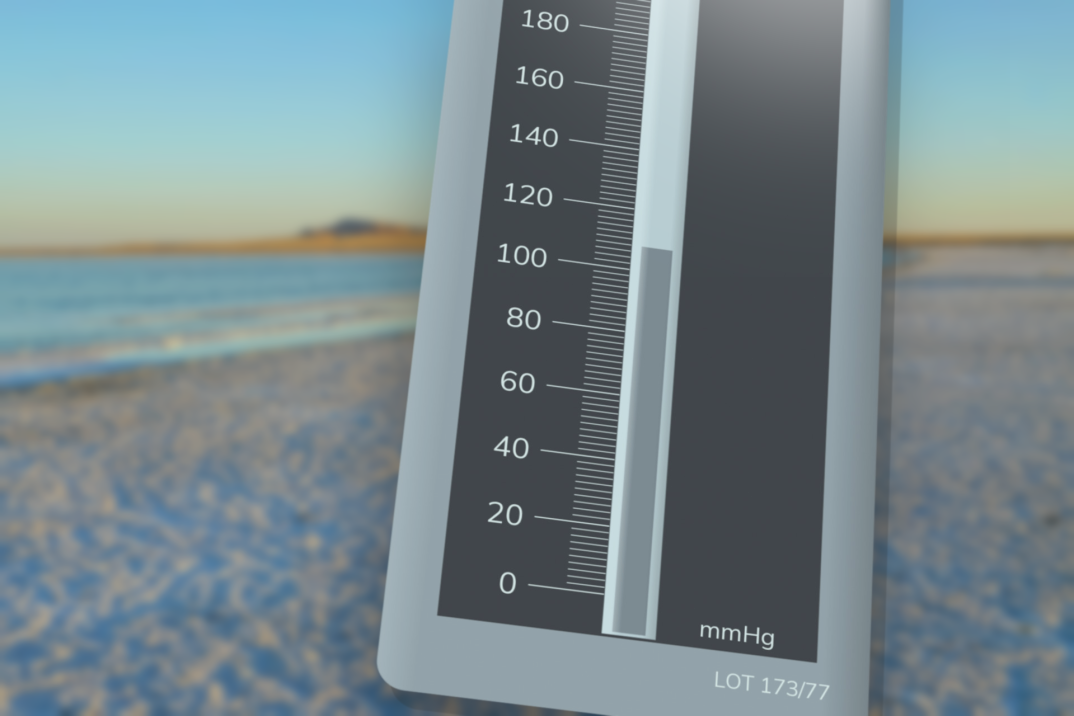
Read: {"value": 108, "unit": "mmHg"}
